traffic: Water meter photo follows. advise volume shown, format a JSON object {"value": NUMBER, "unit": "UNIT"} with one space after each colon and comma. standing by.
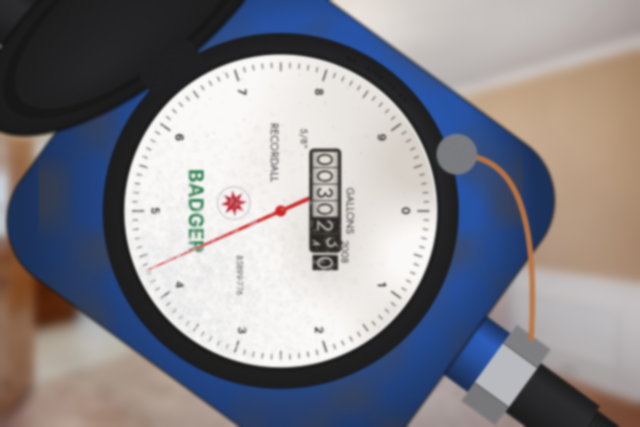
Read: {"value": 30234.3, "unit": "gal"}
